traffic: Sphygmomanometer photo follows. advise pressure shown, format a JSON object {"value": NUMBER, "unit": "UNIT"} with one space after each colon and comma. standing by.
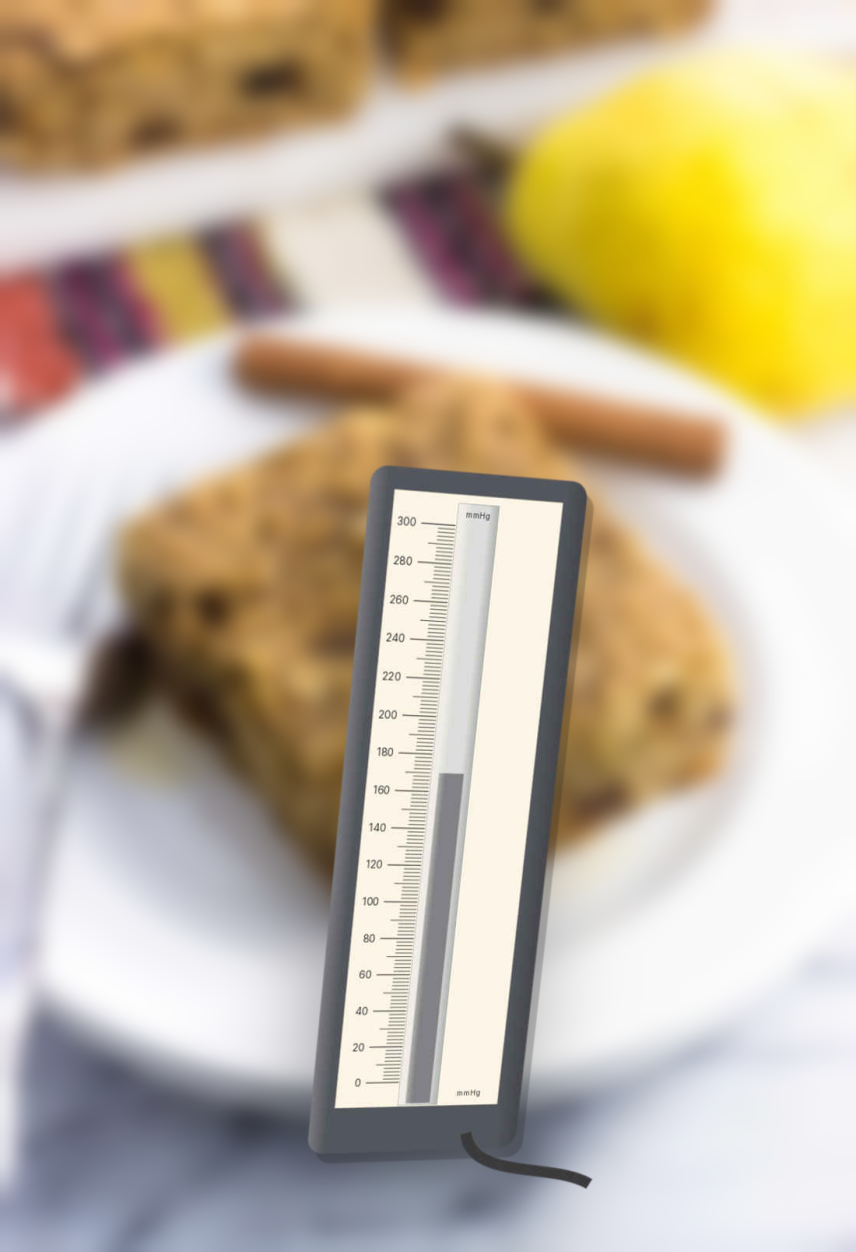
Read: {"value": 170, "unit": "mmHg"}
